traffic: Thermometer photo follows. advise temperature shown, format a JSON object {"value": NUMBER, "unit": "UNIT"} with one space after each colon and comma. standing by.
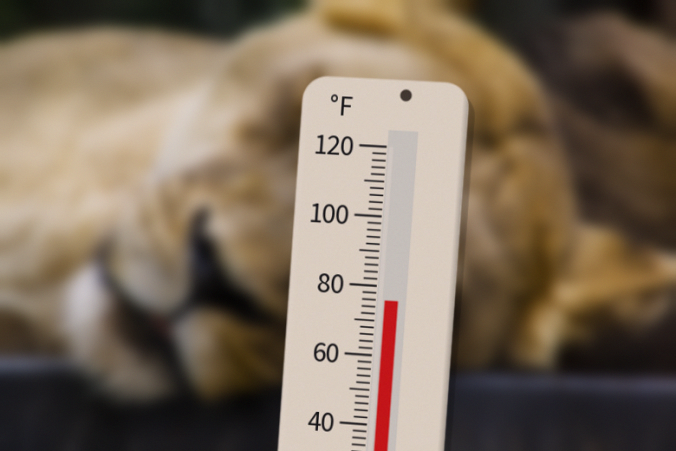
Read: {"value": 76, "unit": "°F"}
